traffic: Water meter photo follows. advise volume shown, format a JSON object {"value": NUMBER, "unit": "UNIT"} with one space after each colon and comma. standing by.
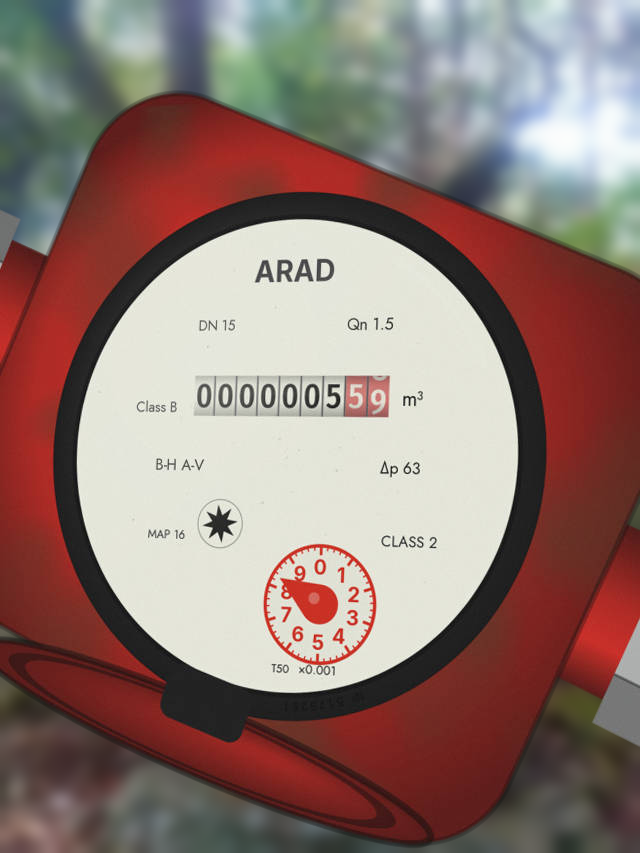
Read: {"value": 5.588, "unit": "m³"}
